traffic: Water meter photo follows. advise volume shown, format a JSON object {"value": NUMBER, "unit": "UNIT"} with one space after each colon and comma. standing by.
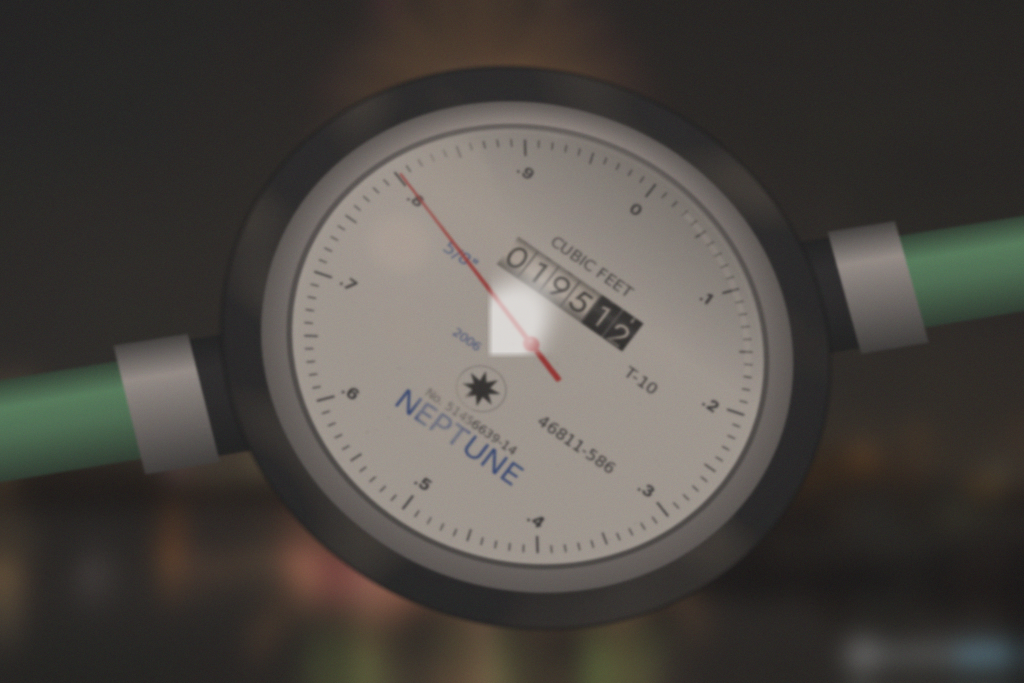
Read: {"value": 19511.80, "unit": "ft³"}
